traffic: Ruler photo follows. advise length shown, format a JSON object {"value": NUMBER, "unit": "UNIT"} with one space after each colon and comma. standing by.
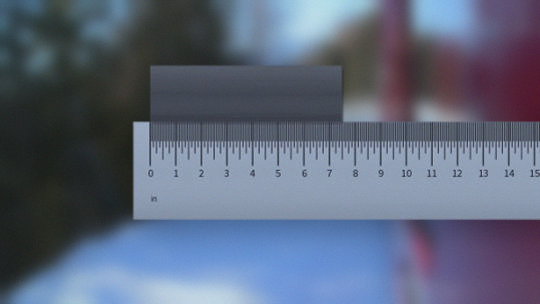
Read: {"value": 7.5, "unit": "in"}
